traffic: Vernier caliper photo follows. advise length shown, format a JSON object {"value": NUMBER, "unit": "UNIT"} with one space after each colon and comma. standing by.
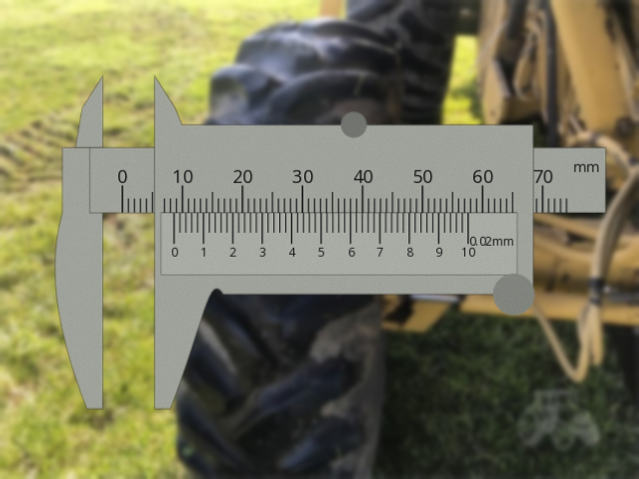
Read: {"value": 8.6, "unit": "mm"}
